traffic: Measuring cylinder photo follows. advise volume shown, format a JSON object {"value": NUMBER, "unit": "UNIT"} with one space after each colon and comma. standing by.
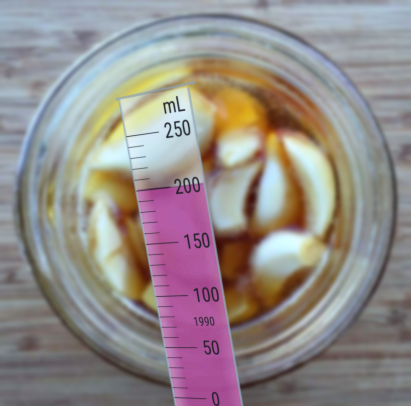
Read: {"value": 200, "unit": "mL"}
